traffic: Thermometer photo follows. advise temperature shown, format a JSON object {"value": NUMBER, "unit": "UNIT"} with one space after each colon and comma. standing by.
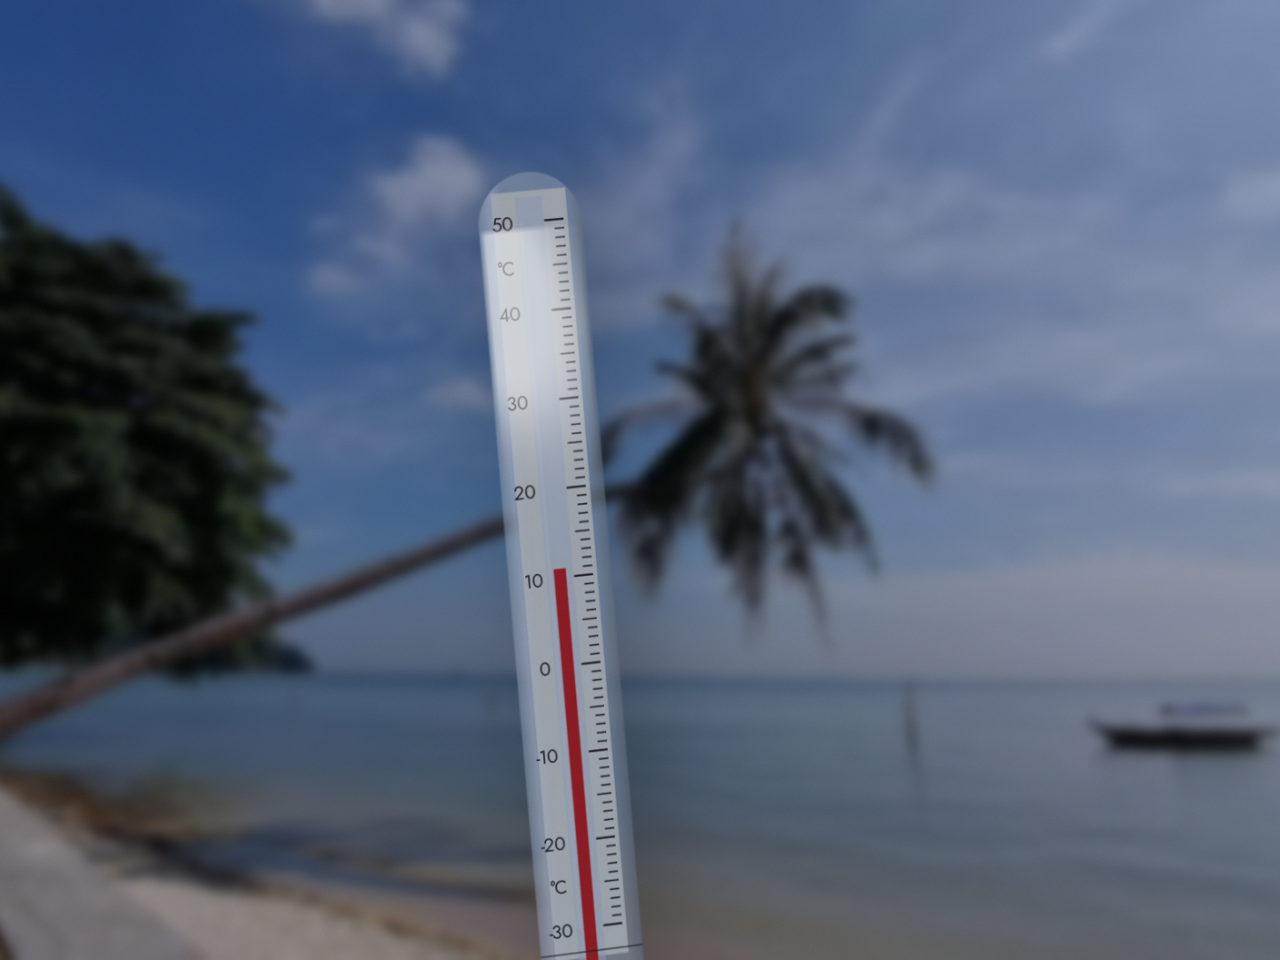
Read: {"value": 11, "unit": "°C"}
